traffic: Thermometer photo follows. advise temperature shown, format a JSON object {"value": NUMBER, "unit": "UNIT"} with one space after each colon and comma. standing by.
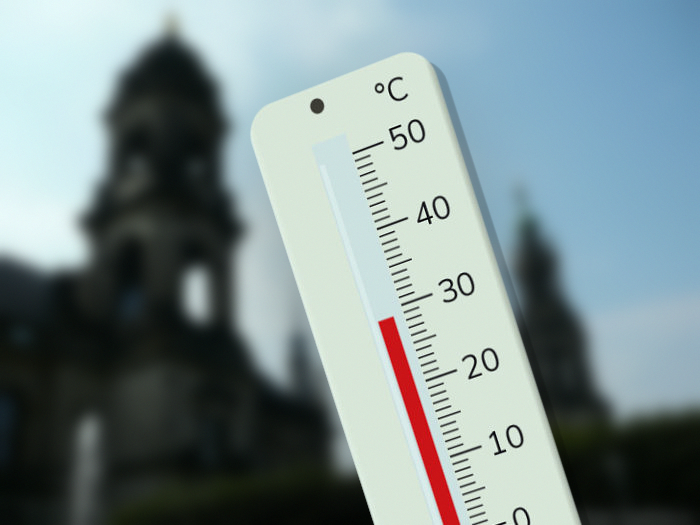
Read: {"value": 29, "unit": "°C"}
